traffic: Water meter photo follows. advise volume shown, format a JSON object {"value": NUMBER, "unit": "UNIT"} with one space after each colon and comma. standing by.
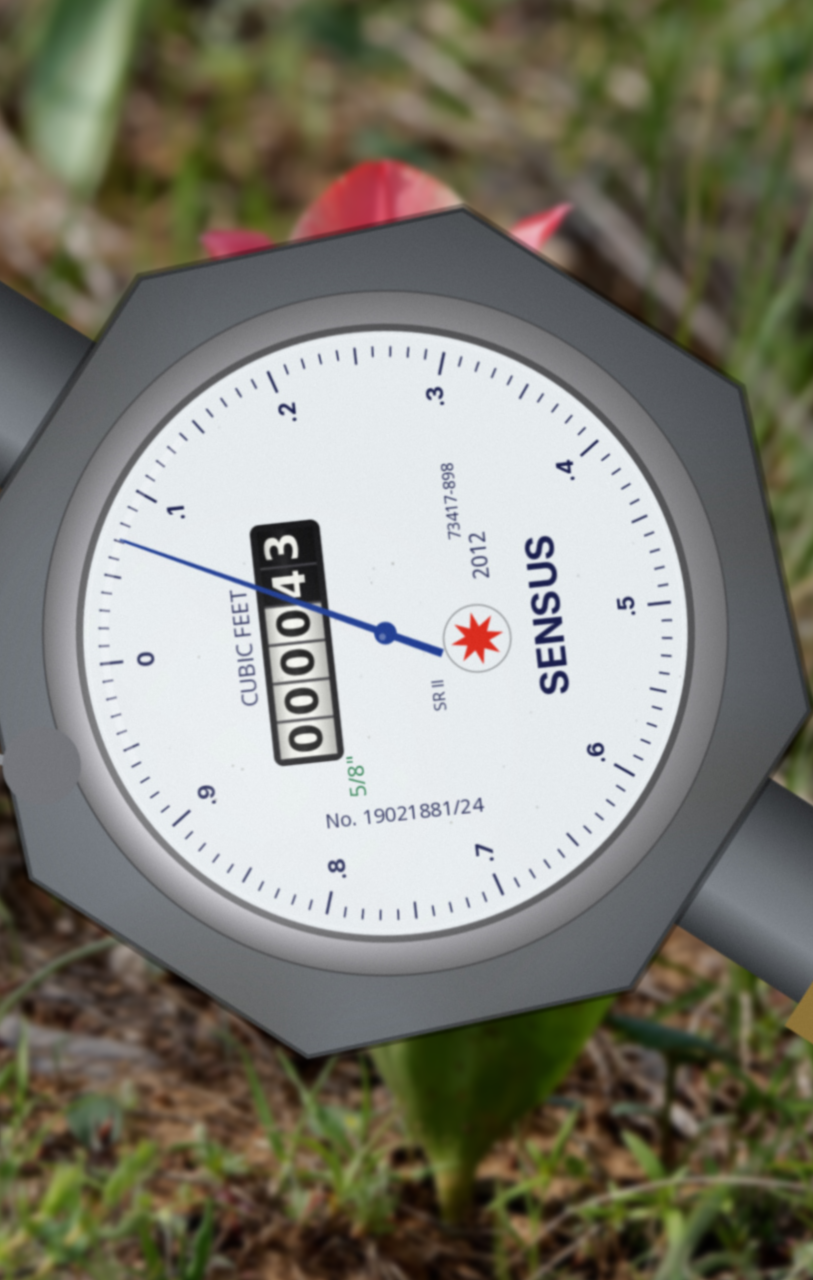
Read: {"value": 43.07, "unit": "ft³"}
